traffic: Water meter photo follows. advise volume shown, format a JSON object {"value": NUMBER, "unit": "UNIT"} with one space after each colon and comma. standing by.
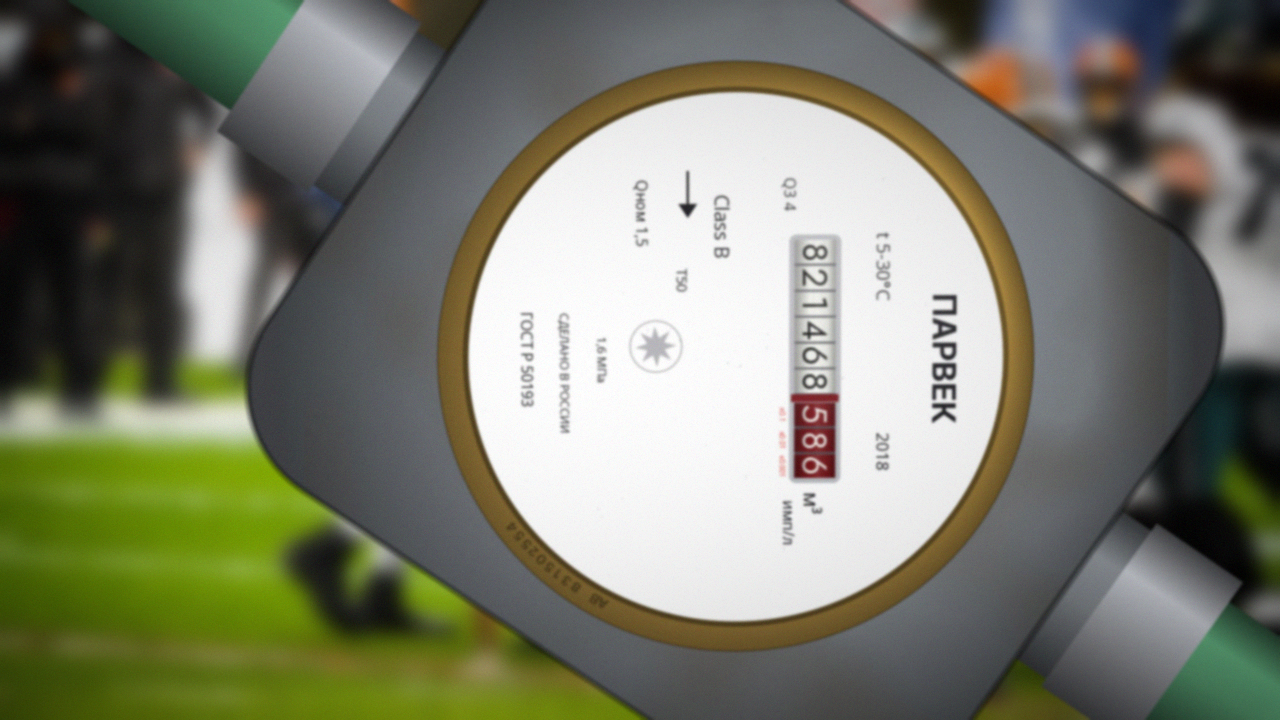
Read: {"value": 821468.586, "unit": "m³"}
